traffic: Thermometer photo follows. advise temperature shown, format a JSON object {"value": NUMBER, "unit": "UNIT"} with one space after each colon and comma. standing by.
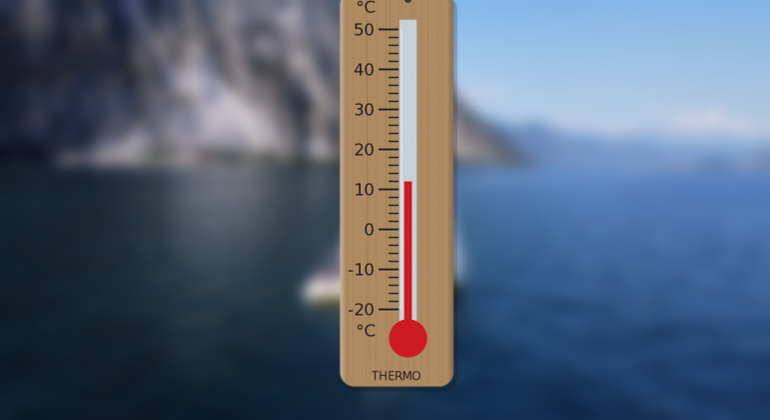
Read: {"value": 12, "unit": "°C"}
